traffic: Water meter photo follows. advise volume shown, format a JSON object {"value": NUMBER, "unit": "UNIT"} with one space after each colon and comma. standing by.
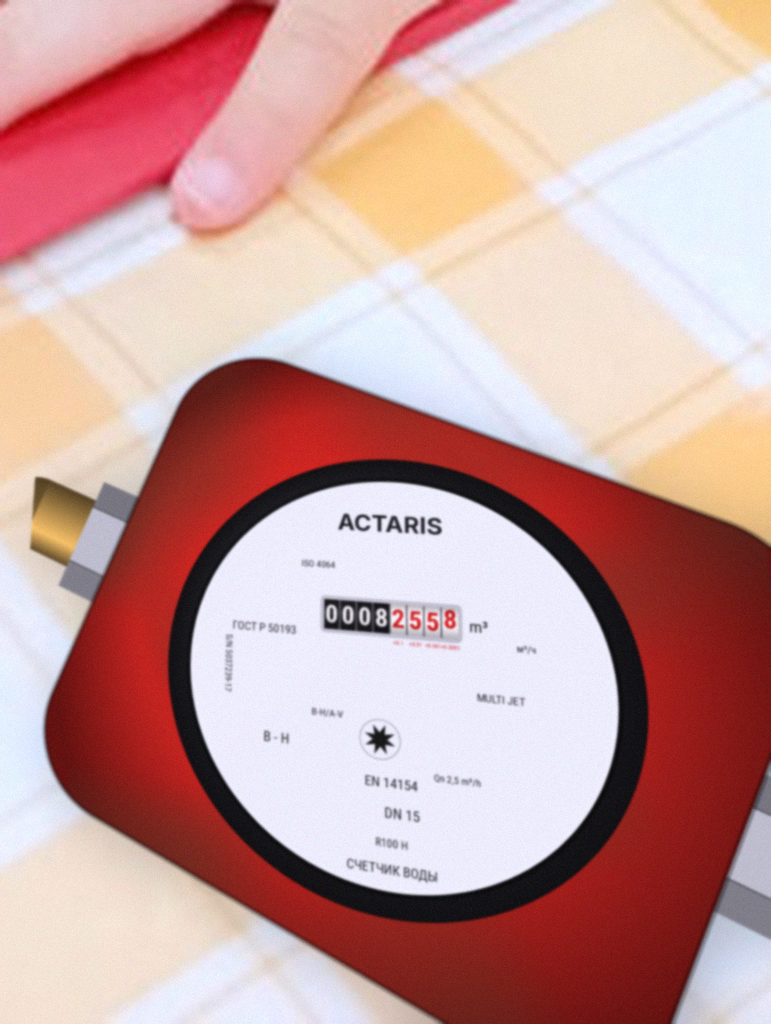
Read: {"value": 8.2558, "unit": "m³"}
